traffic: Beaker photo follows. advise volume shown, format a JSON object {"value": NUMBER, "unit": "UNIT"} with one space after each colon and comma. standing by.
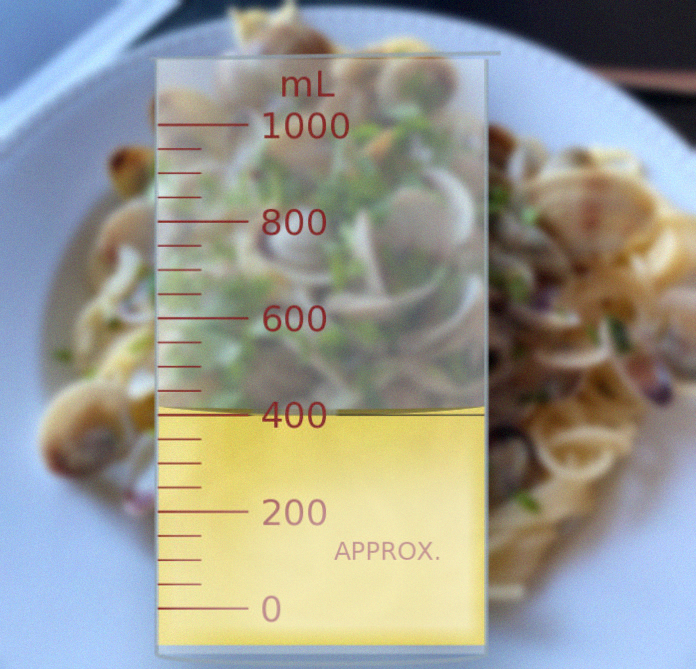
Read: {"value": 400, "unit": "mL"}
